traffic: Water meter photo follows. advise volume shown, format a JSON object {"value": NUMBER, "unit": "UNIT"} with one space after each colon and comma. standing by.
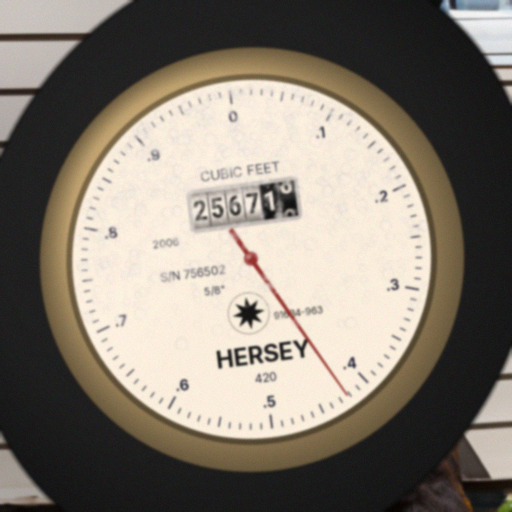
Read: {"value": 256718.42, "unit": "ft³"}
